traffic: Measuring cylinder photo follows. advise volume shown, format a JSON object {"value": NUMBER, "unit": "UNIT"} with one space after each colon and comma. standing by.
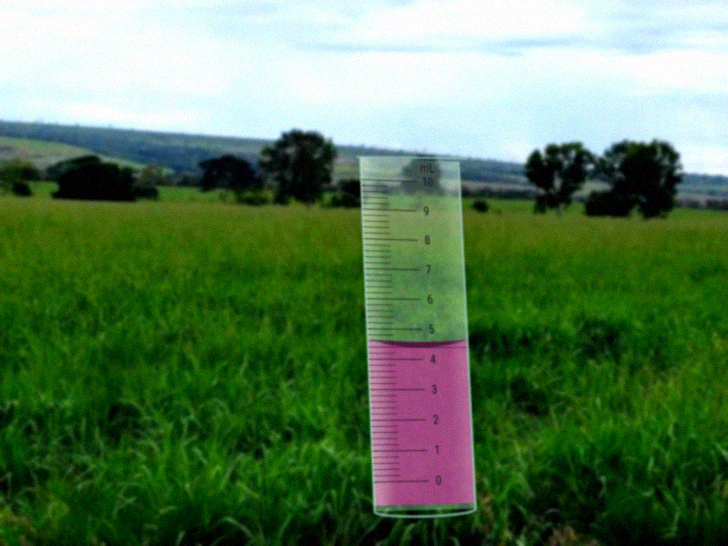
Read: {"value": 4.4, "unit": "mL"}
